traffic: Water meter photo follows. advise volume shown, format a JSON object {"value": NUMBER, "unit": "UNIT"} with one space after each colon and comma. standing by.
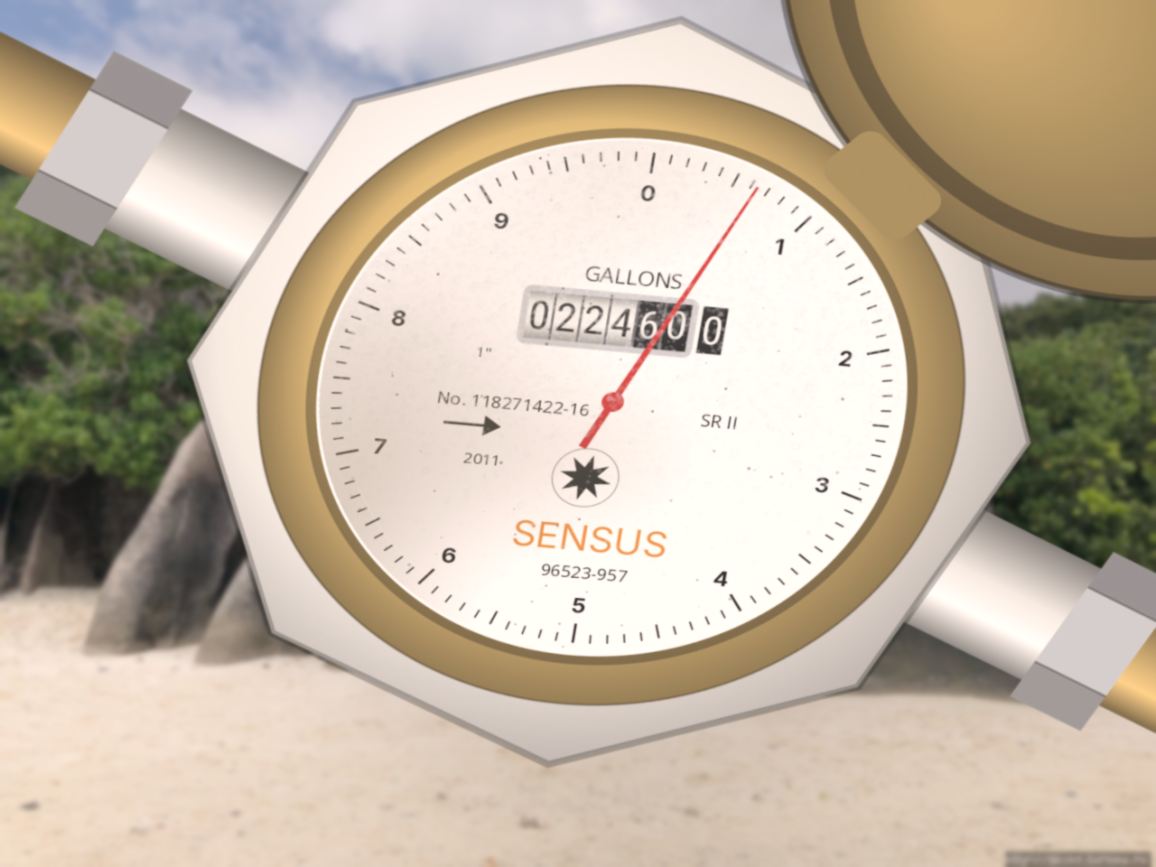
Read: {"value": 224600.6, "unit": "gal"}
